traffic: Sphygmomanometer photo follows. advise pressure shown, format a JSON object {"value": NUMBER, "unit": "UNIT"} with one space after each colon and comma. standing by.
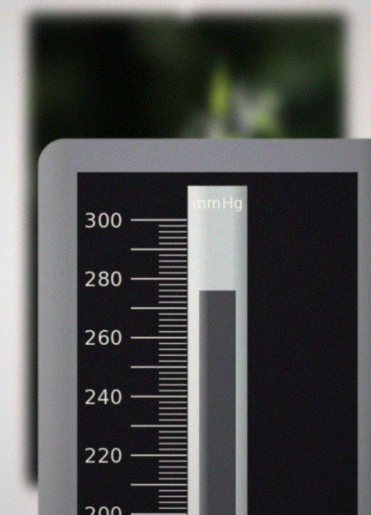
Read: {"value": 276, "unit": "mmHg"}
